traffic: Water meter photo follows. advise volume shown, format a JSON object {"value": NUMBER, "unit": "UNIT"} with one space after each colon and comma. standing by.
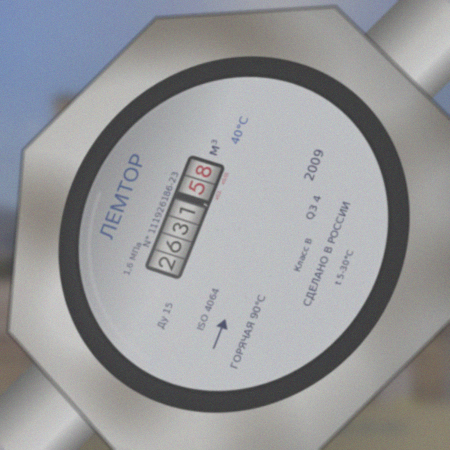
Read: {"value": 2631.58, "unit": "m³"}
